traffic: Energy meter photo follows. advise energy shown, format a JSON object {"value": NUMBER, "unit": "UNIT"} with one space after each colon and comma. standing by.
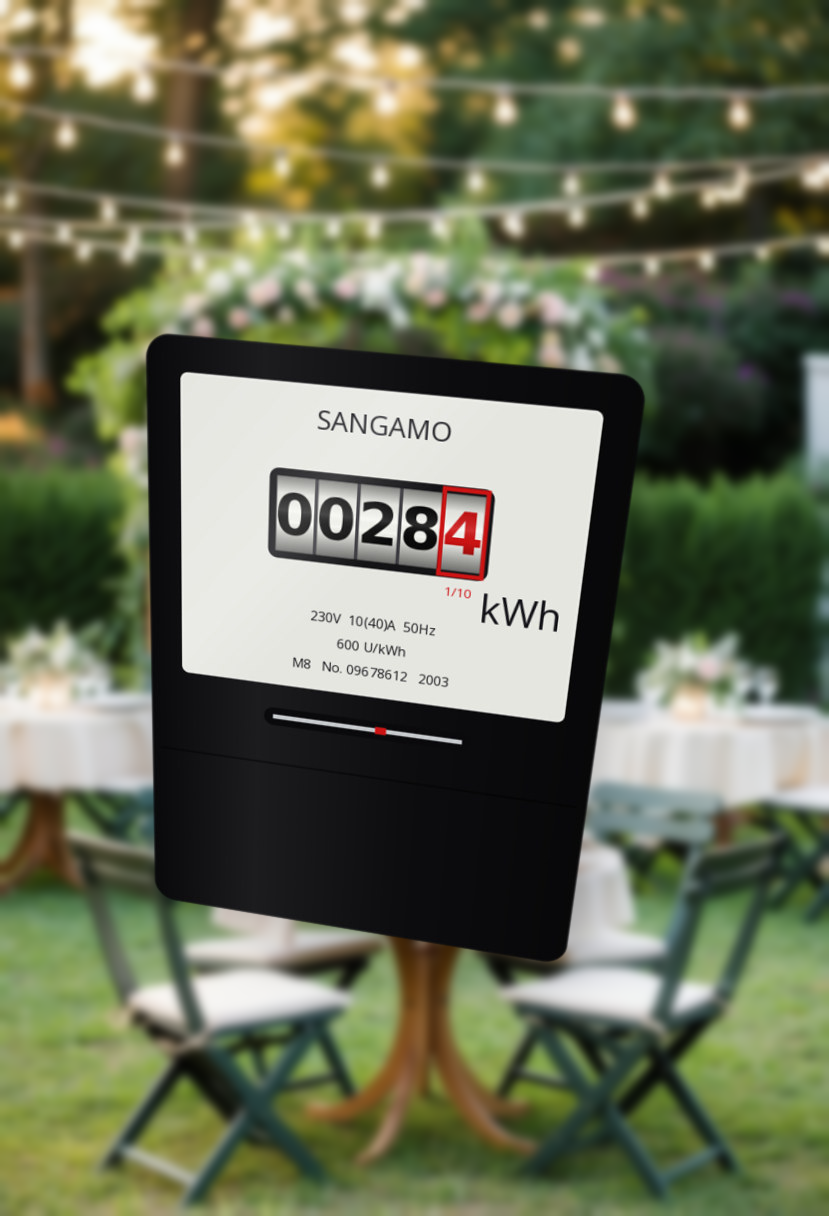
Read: {"value": 28.4, "unit": "kWh"}
